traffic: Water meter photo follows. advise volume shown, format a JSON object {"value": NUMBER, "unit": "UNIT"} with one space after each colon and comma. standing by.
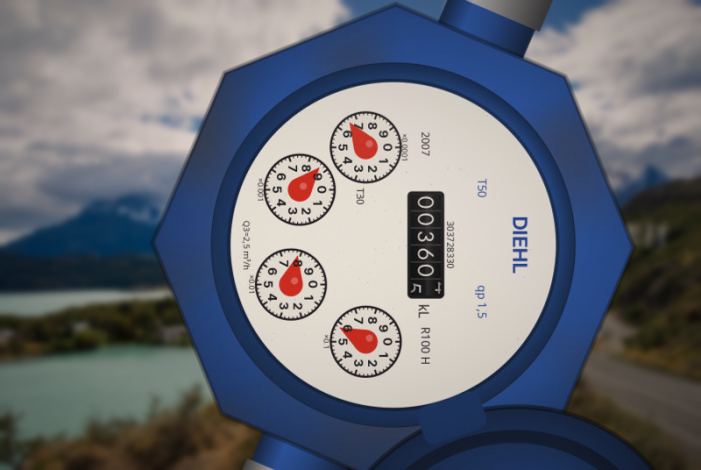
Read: {"value": 3604.5786, "unit": "kL"}
